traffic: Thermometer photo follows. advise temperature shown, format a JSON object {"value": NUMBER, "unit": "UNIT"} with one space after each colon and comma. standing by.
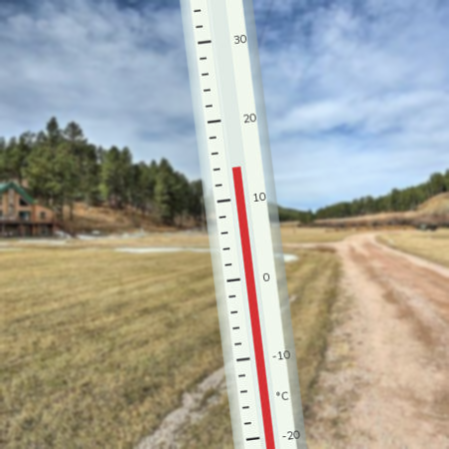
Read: {"value": 14, "unit": "°C"}
